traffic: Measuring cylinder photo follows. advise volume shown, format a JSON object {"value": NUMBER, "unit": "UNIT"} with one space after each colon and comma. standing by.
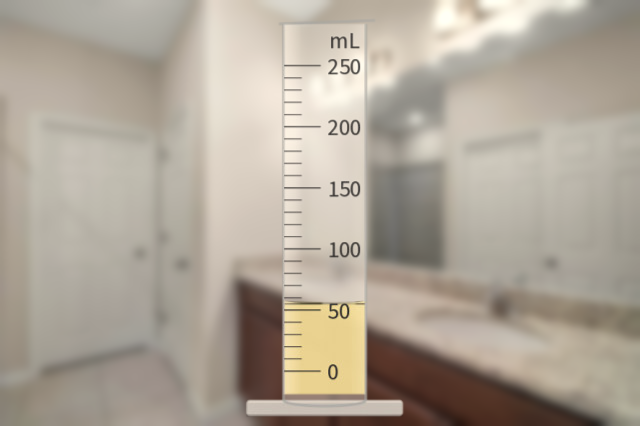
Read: {"value": 55, "unit": "mL"}
